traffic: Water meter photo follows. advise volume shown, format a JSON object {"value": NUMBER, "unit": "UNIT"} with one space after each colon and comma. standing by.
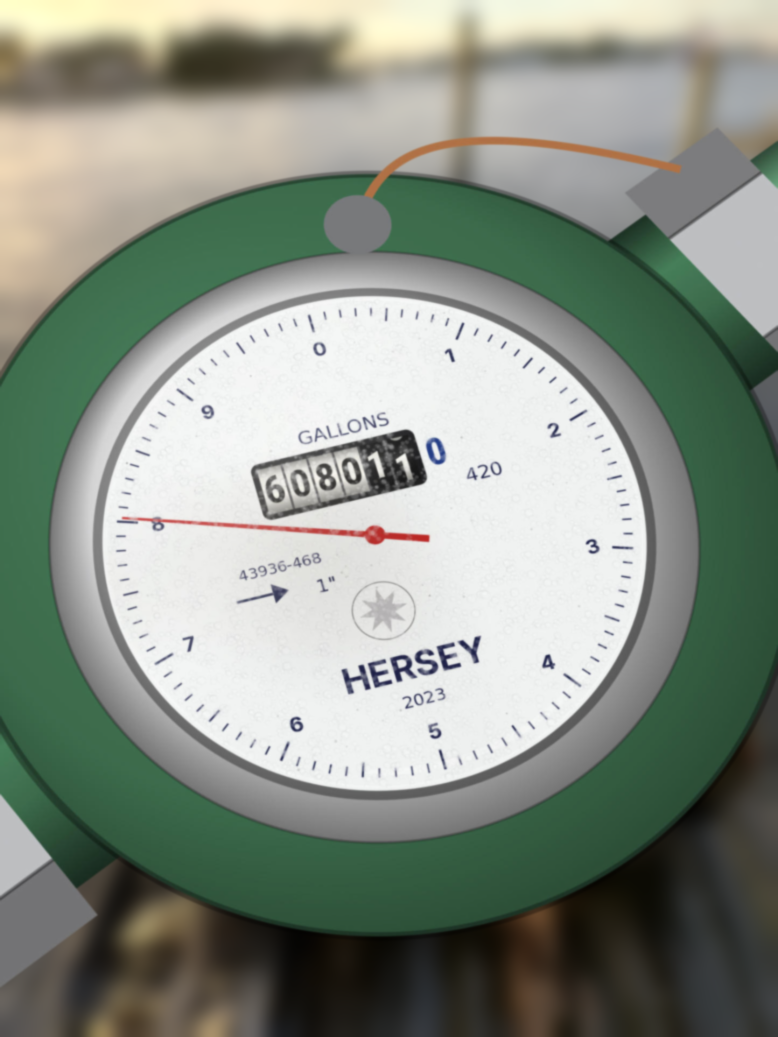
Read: {"value": 6080108.0, "unit": "gal"}
